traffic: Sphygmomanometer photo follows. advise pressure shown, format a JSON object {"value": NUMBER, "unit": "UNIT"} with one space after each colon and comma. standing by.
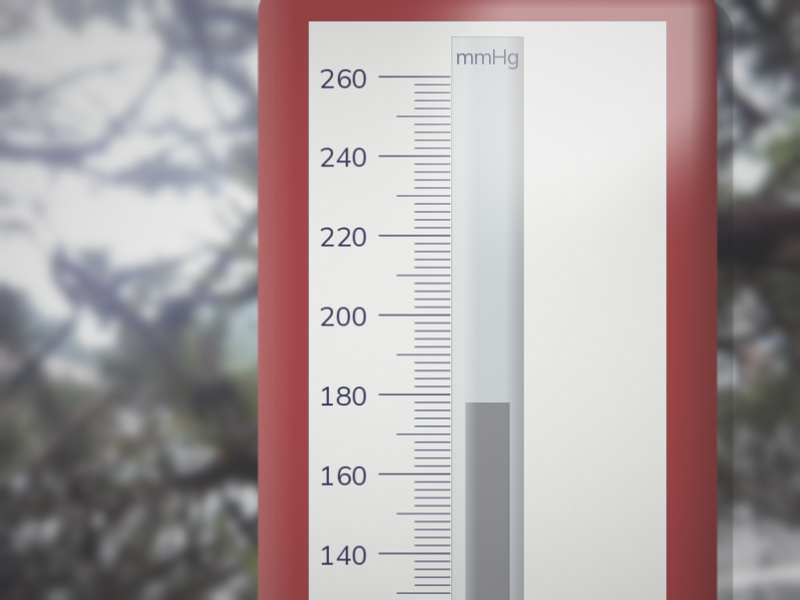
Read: {"value": 178, "unit": "mmHg"}
